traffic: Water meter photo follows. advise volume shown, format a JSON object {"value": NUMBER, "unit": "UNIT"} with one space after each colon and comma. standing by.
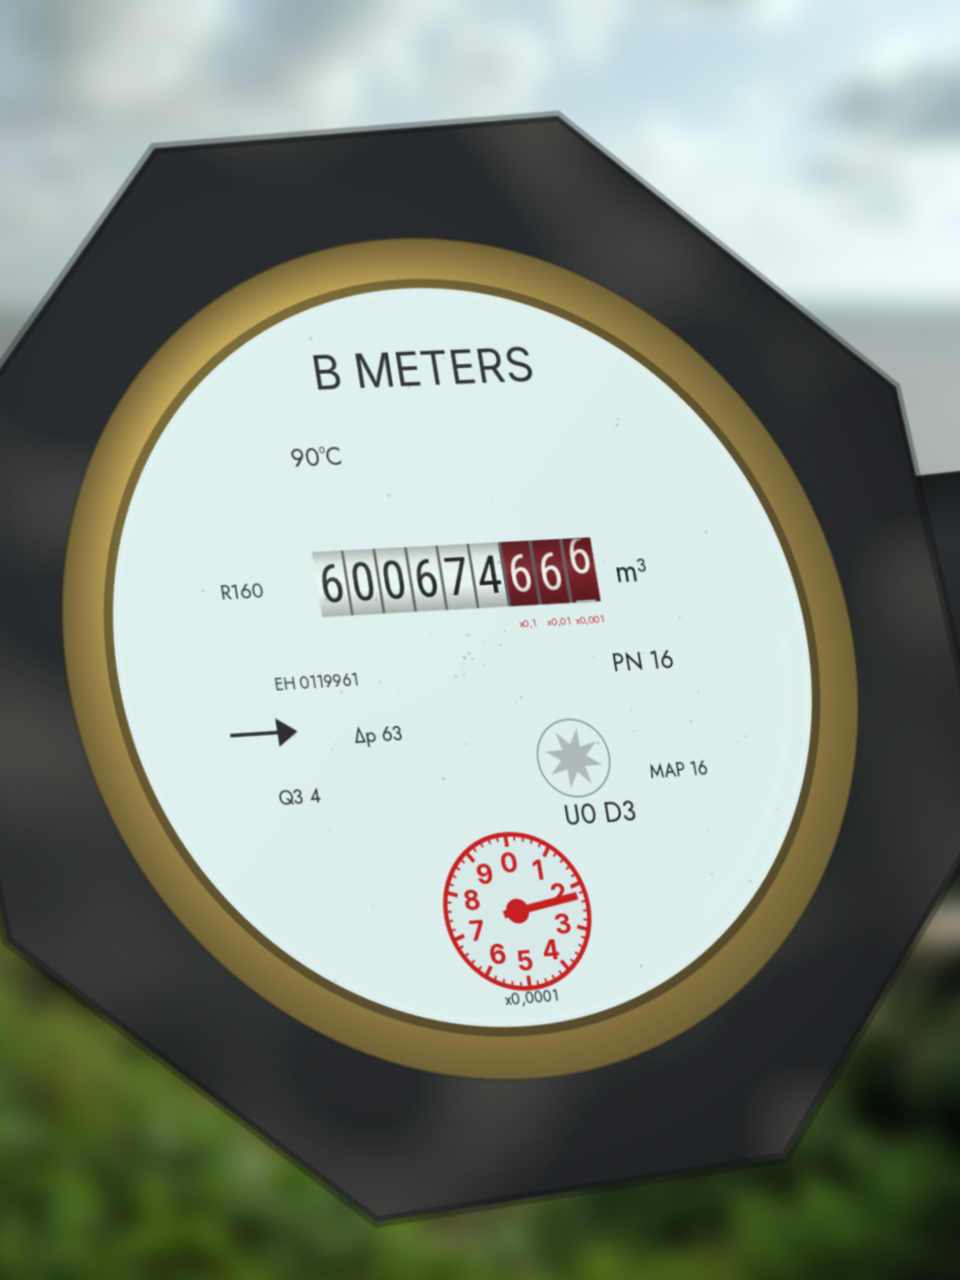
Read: {"value": 600674.6662, "unit": "m³"}
